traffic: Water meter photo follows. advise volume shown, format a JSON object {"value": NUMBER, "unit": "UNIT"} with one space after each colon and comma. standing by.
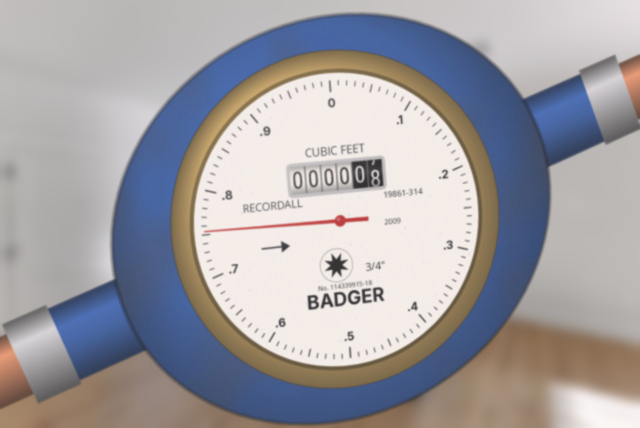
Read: {"value": 7.75, "unit": "ft³"}
